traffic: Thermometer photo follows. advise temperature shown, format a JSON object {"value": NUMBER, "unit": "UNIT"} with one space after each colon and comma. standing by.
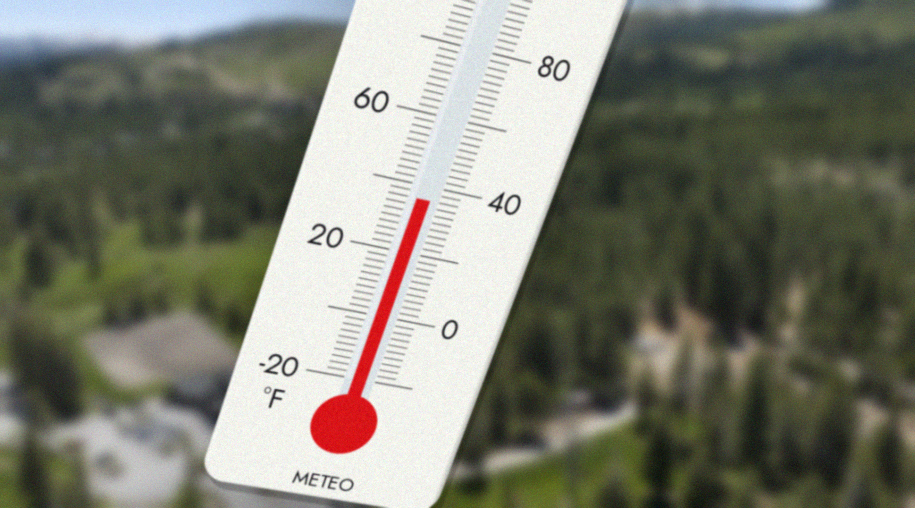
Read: {"value": 36, "unit": "°F"}
